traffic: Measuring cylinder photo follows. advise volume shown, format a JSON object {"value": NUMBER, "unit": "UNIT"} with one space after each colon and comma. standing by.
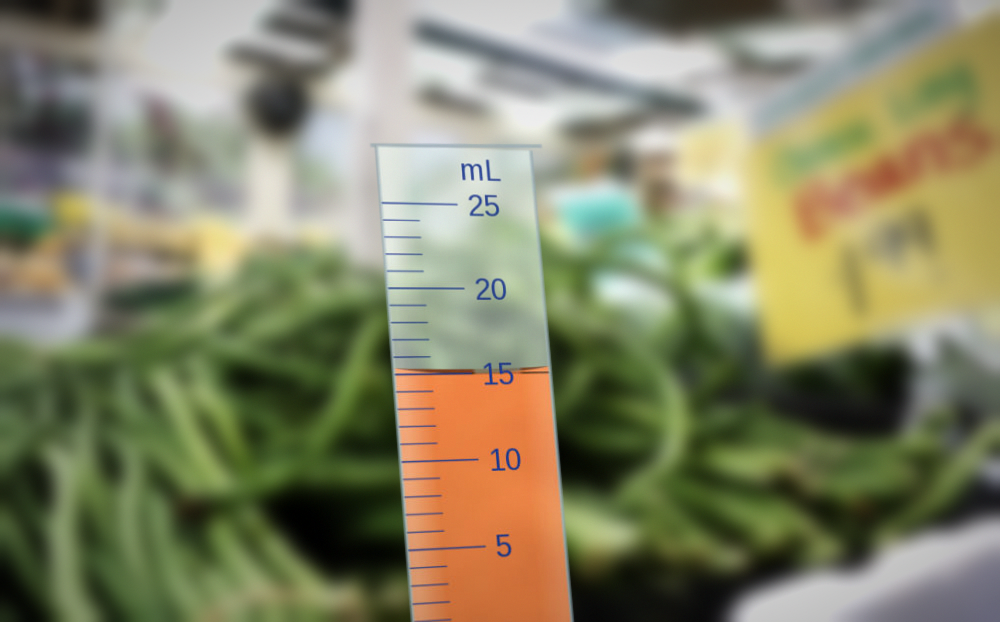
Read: {"value": 15, "unit": "mL"}
